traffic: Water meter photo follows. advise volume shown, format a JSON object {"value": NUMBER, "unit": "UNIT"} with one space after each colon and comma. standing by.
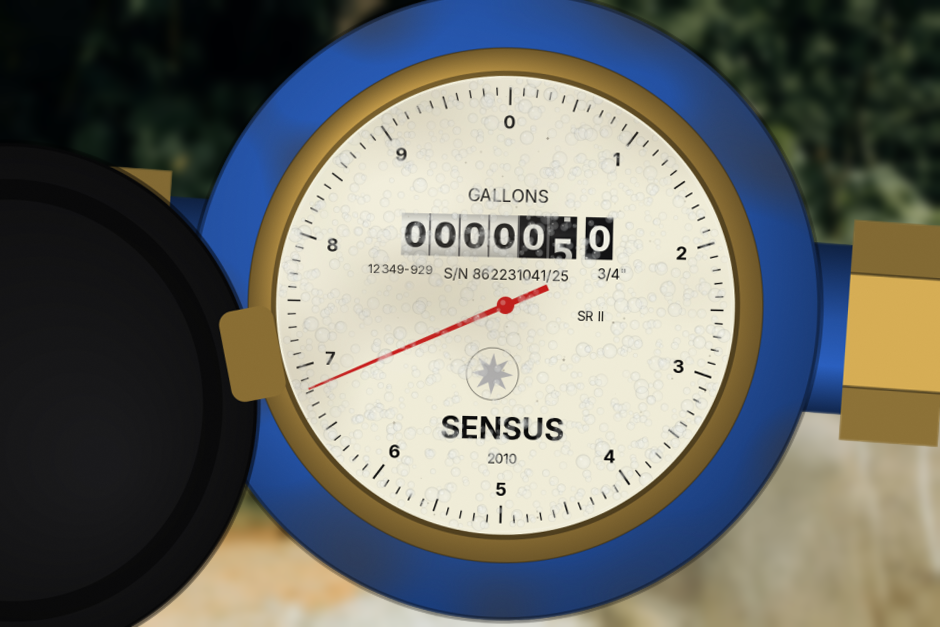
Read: {"value": 46.8, "unit": "gal"}
